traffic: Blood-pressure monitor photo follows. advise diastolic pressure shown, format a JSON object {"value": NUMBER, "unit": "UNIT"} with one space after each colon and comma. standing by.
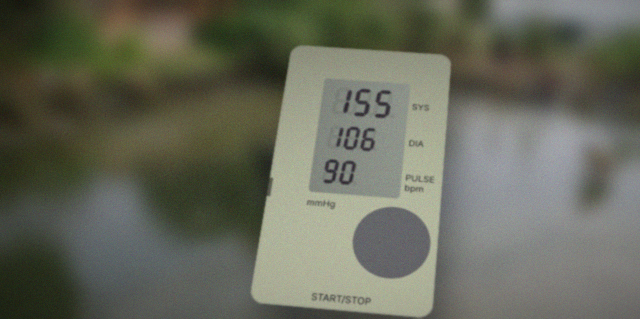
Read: {"value": 106, "unit": "mmHg"}
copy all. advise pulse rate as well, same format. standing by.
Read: {"value": 90, "unit": "bpm"}
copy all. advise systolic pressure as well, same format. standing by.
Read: {"value": 155, "unit": "mmHg"}
